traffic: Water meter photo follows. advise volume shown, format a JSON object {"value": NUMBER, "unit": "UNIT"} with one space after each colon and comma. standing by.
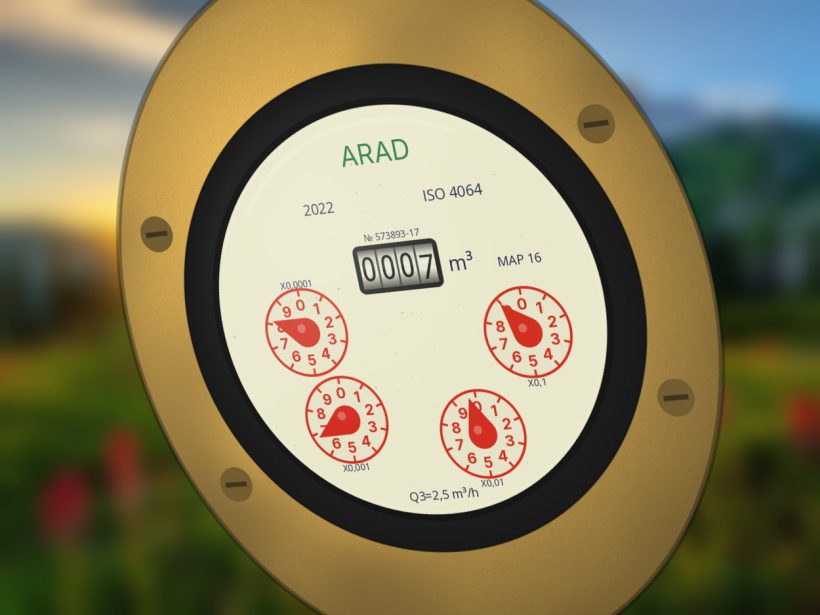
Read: {"value": 6.8968, "unit": "m³"}
